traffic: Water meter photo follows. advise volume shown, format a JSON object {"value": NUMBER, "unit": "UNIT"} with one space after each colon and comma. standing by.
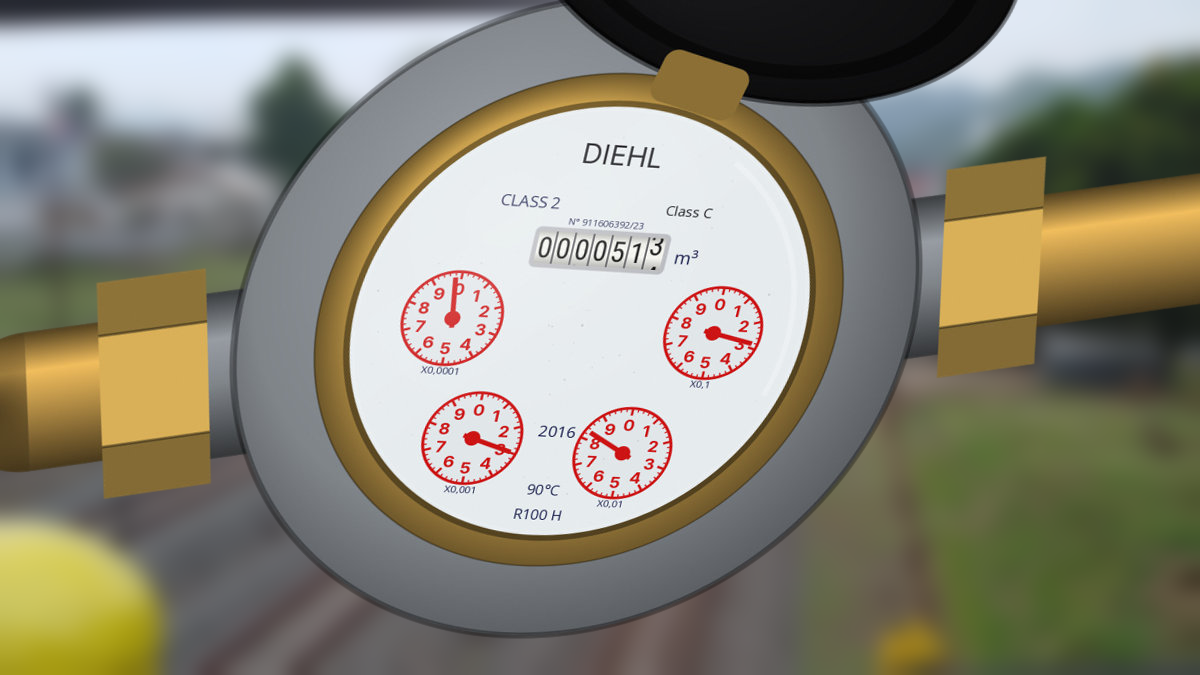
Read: {"value": 513.2829, "unit": "m³"}
